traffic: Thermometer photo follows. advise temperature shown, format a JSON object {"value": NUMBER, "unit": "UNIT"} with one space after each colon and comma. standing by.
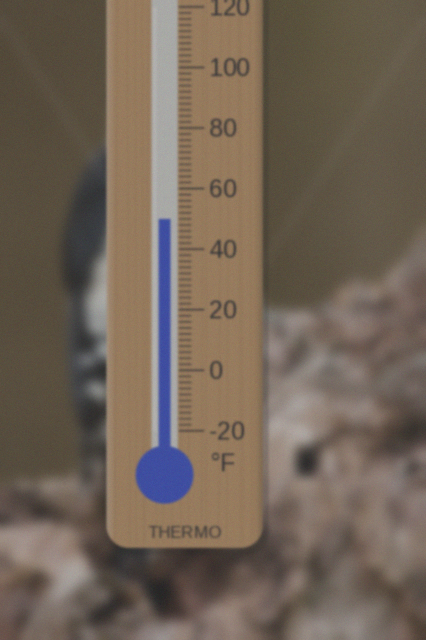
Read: {"value": 50, "unit": "°F"}
